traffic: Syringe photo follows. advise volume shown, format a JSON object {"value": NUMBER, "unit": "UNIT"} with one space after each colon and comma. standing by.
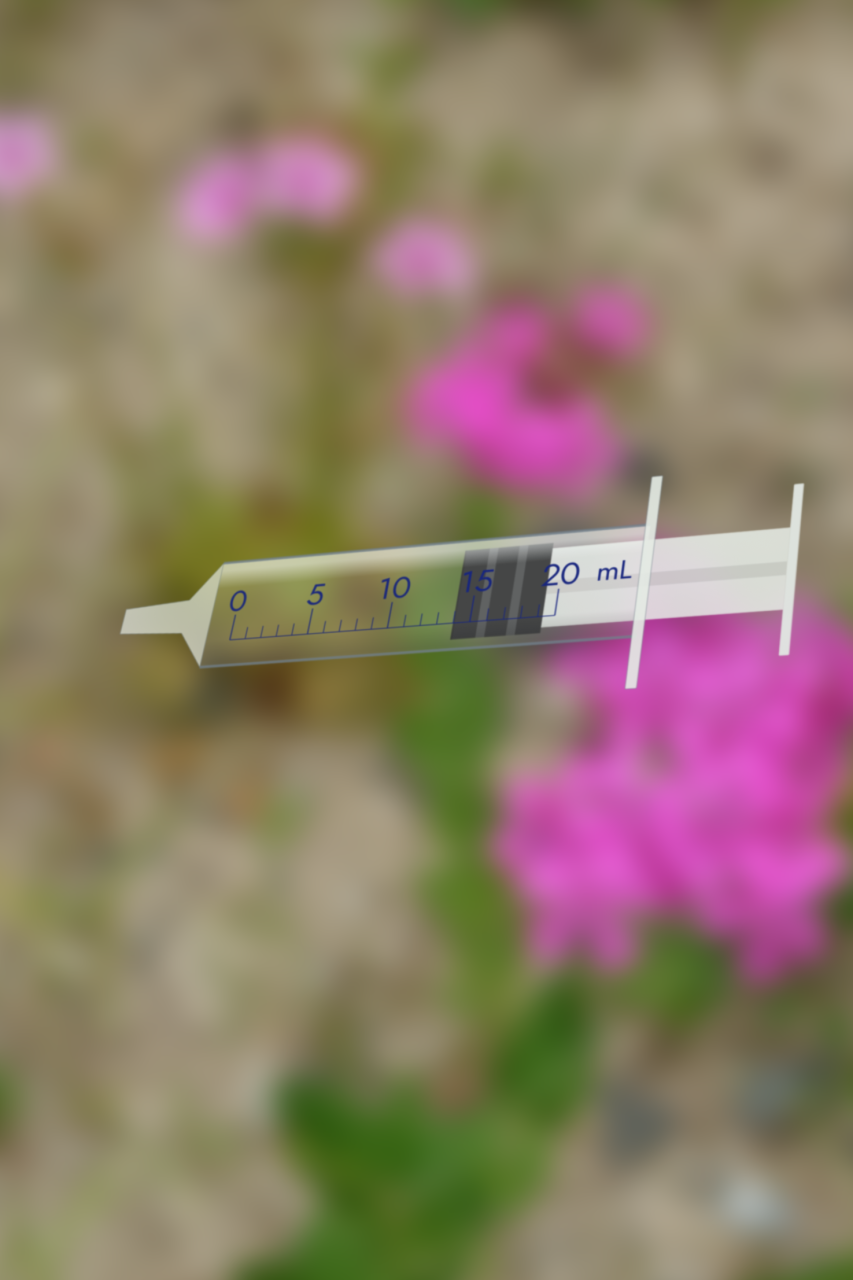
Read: {"value": 14, "unit": "mL"}
